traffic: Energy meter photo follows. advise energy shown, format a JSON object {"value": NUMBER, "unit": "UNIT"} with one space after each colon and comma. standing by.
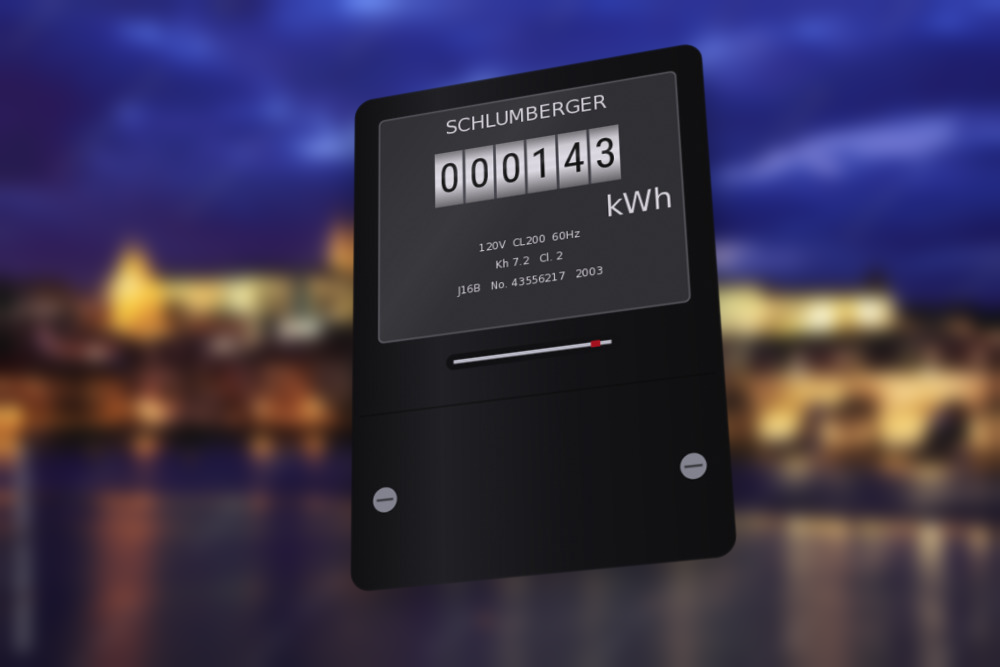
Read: {"value": 143, "unit": "kWh"}
